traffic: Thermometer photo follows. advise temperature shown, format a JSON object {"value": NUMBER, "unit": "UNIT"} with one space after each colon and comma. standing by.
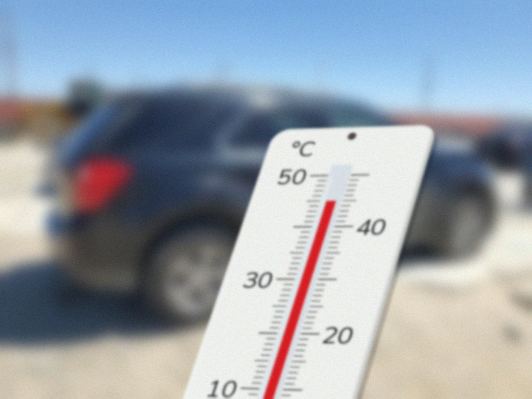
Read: {"value": 45, "unit": "°C"}
